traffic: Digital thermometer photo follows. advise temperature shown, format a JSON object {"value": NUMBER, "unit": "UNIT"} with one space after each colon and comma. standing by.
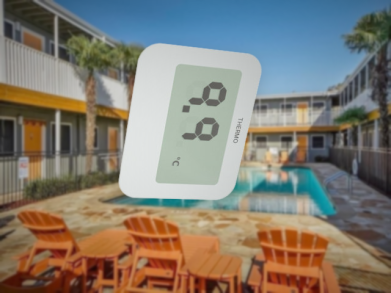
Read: {"value": 9.9, "unit": "°C"}
